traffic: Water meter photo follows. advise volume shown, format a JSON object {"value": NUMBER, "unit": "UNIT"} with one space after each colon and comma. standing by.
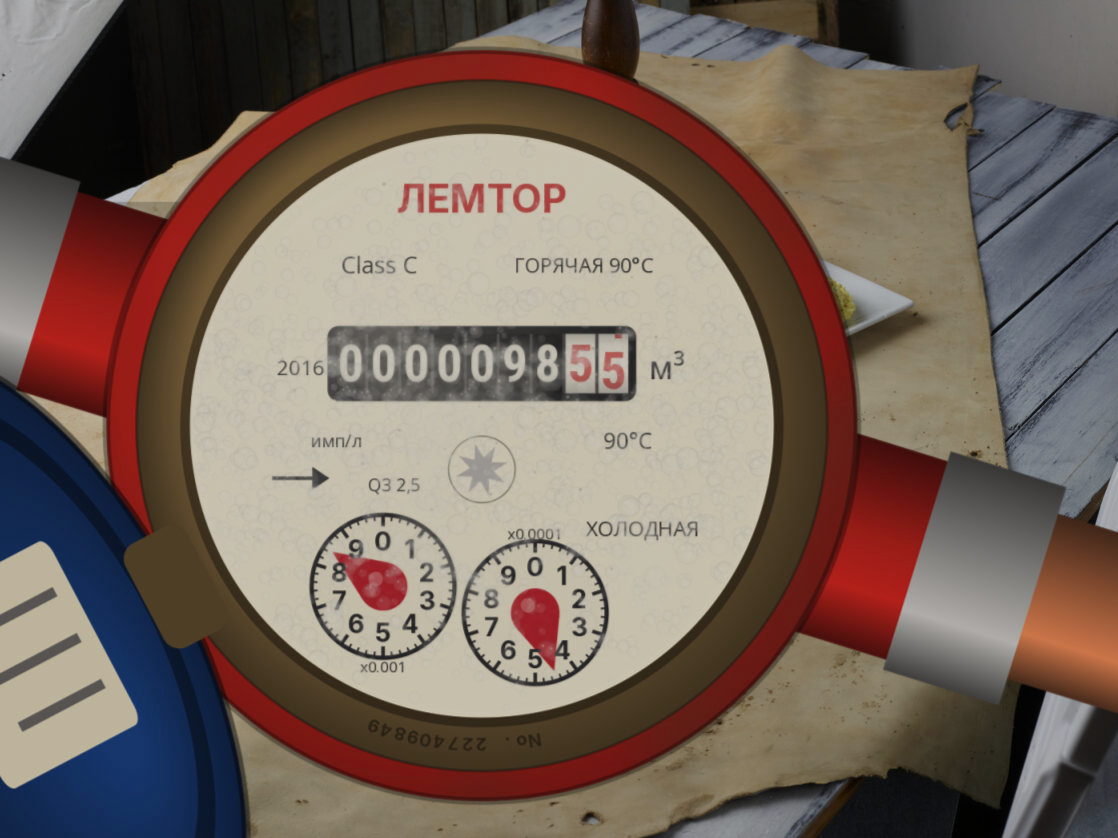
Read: {"value": 98.5484, "unit": "m³"}
